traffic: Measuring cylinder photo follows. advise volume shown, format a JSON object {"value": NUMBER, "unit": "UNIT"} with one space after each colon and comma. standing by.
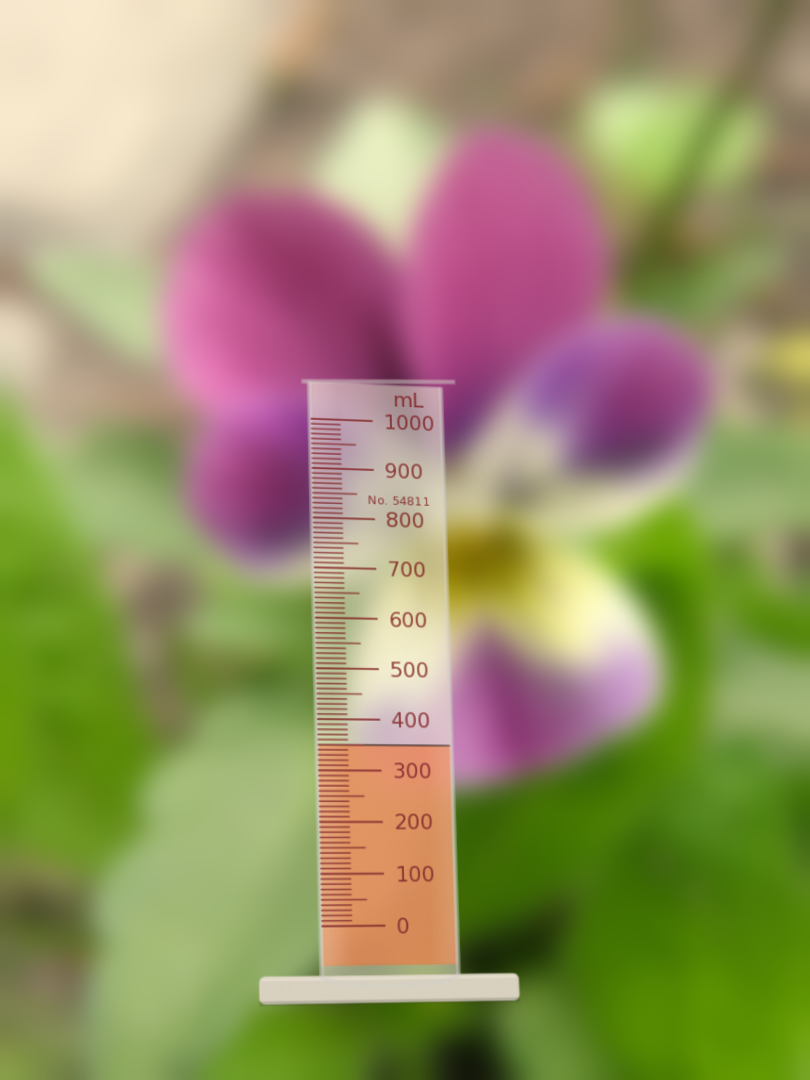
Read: {"value": 350, "unit": "mL"}
